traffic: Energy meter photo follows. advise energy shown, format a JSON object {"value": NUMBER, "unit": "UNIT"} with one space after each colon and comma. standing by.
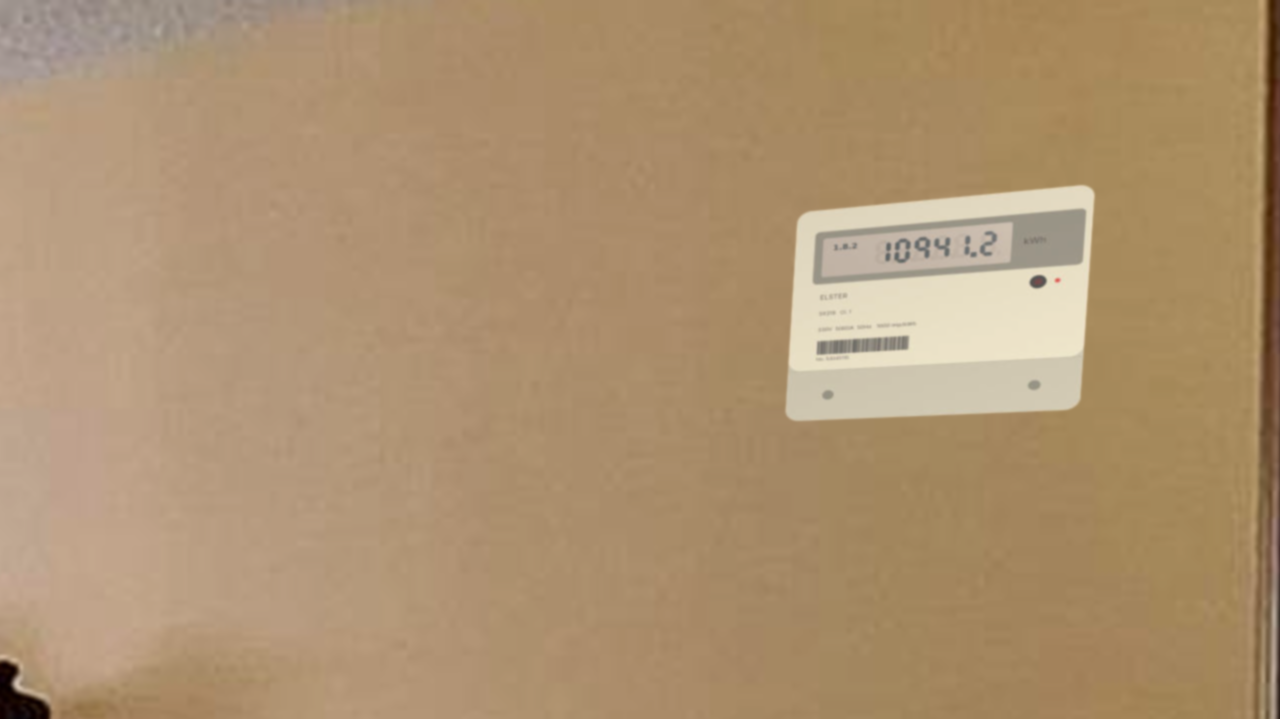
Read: {"value": 10941.2, "unit": "kWh"}
